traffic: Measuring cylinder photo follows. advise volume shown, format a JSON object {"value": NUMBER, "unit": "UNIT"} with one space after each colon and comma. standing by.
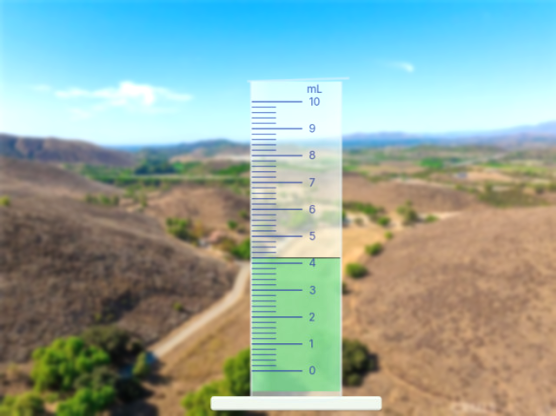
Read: {"value": 4.2, "unit": "mL"}
